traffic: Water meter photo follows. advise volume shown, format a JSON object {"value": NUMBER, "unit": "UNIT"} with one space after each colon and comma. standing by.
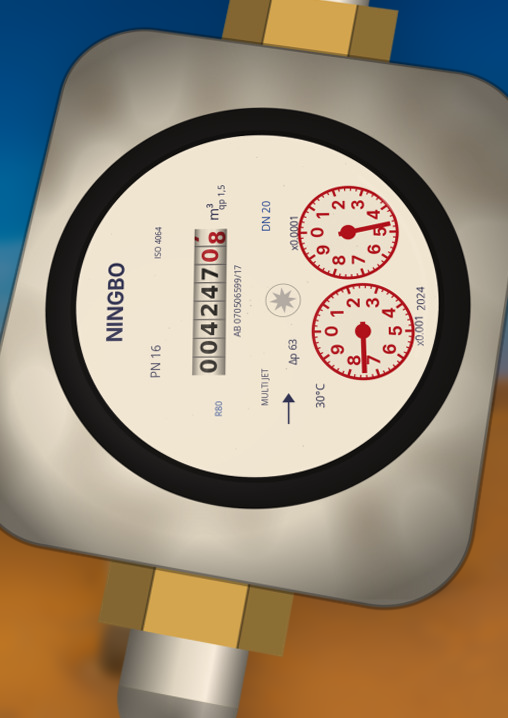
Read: {"value": 4247.0774, "unit": "m³"}
